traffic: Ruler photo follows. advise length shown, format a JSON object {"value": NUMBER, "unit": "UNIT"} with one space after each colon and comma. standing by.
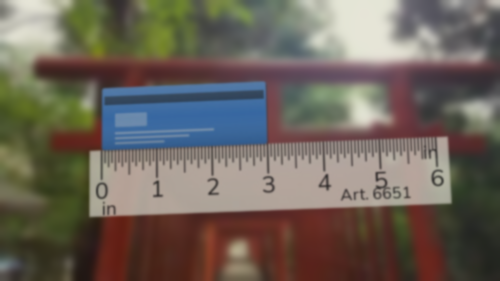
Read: {"value": 3, "unit": "in"}
